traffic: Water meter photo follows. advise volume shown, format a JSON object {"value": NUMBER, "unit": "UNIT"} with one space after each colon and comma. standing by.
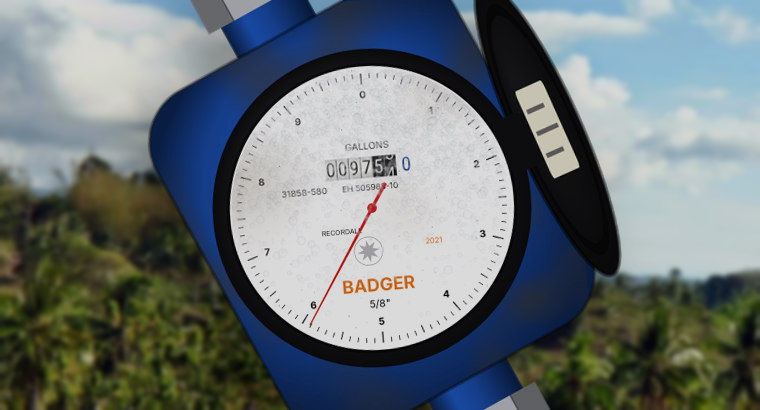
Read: {"value": 97535.9, "unit": "gal"}
